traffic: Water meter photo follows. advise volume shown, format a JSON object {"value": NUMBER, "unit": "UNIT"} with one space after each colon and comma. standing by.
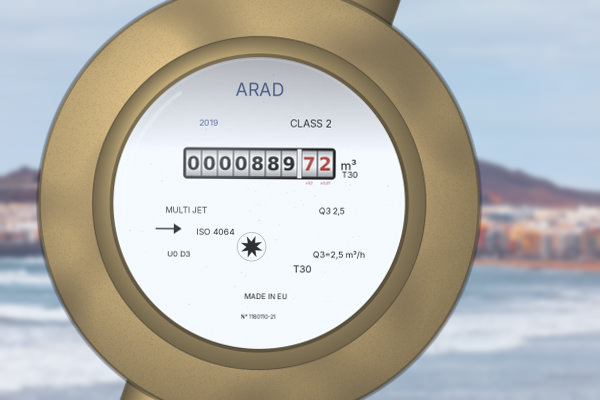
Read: {"value": 889.72, "unit": "m³"}
